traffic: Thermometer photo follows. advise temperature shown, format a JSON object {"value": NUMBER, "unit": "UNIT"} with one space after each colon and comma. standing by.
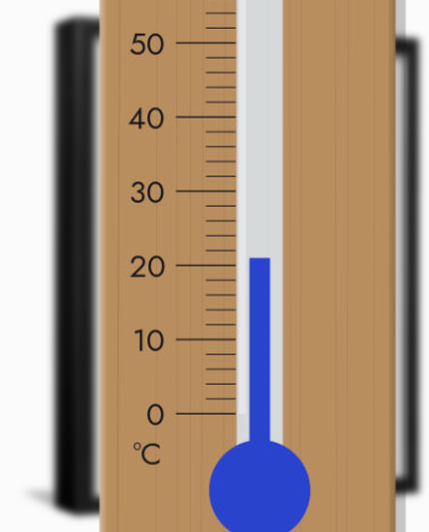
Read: {"value": 21, "unit": "°C"}
